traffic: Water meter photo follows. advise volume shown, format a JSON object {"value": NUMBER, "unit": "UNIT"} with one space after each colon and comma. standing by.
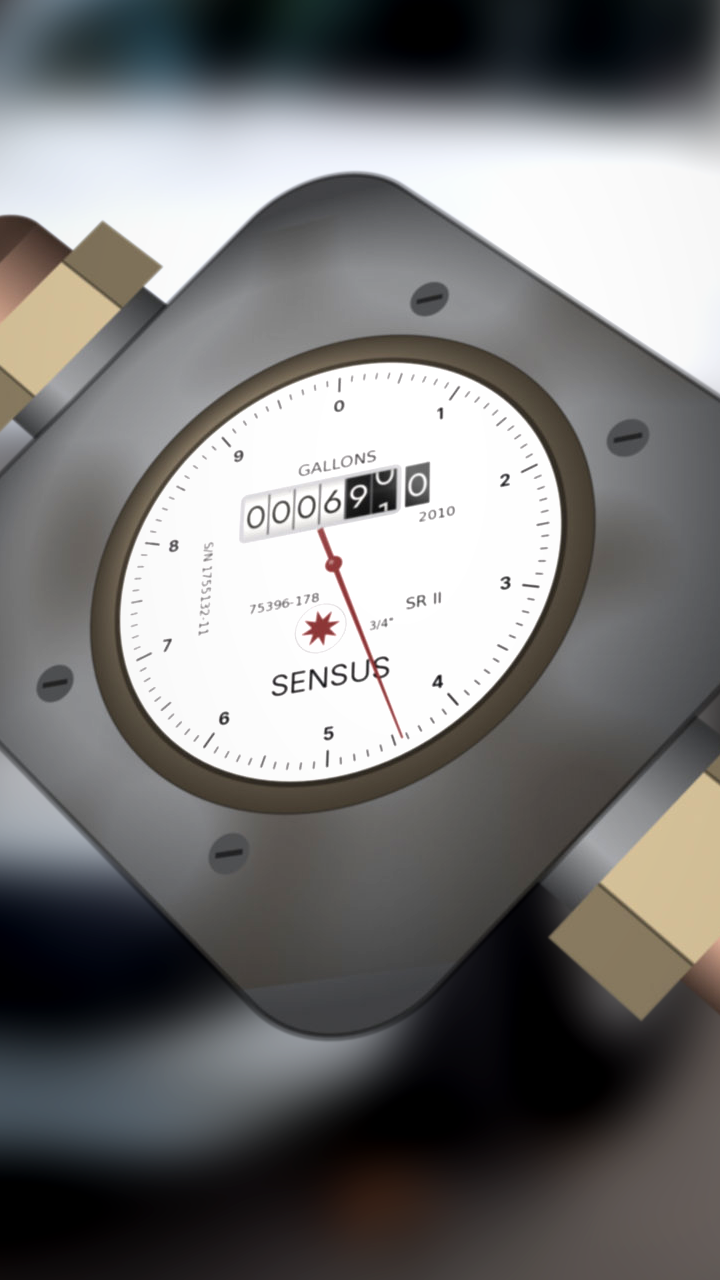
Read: {"value": 6904.4, "unit": "gal"}
